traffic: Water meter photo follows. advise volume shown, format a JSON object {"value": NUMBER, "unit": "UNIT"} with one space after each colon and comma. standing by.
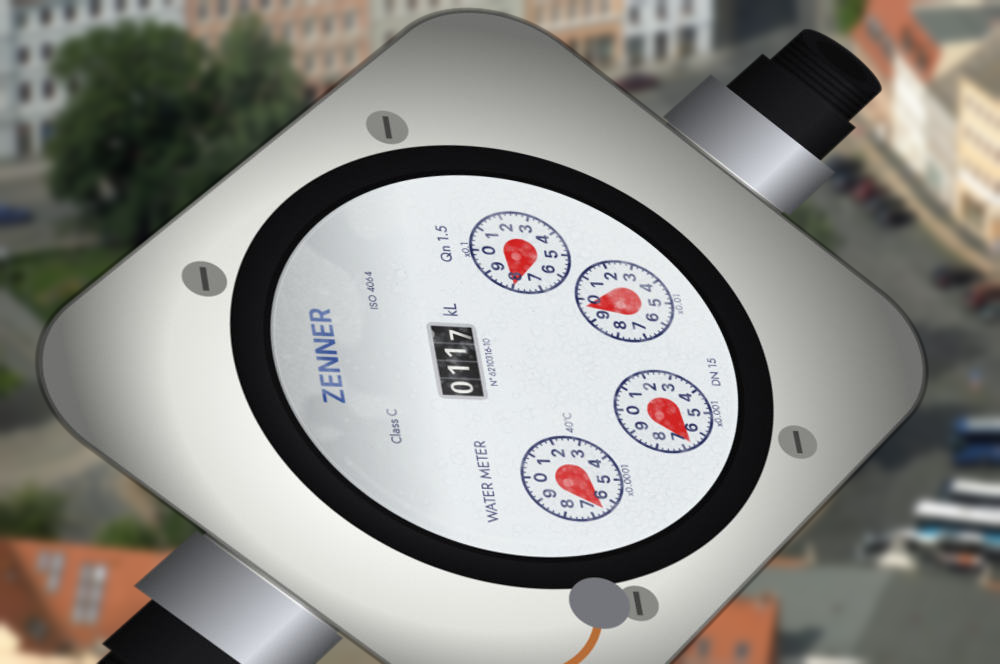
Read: {"value": 116.7966, "unit": "kL"}
